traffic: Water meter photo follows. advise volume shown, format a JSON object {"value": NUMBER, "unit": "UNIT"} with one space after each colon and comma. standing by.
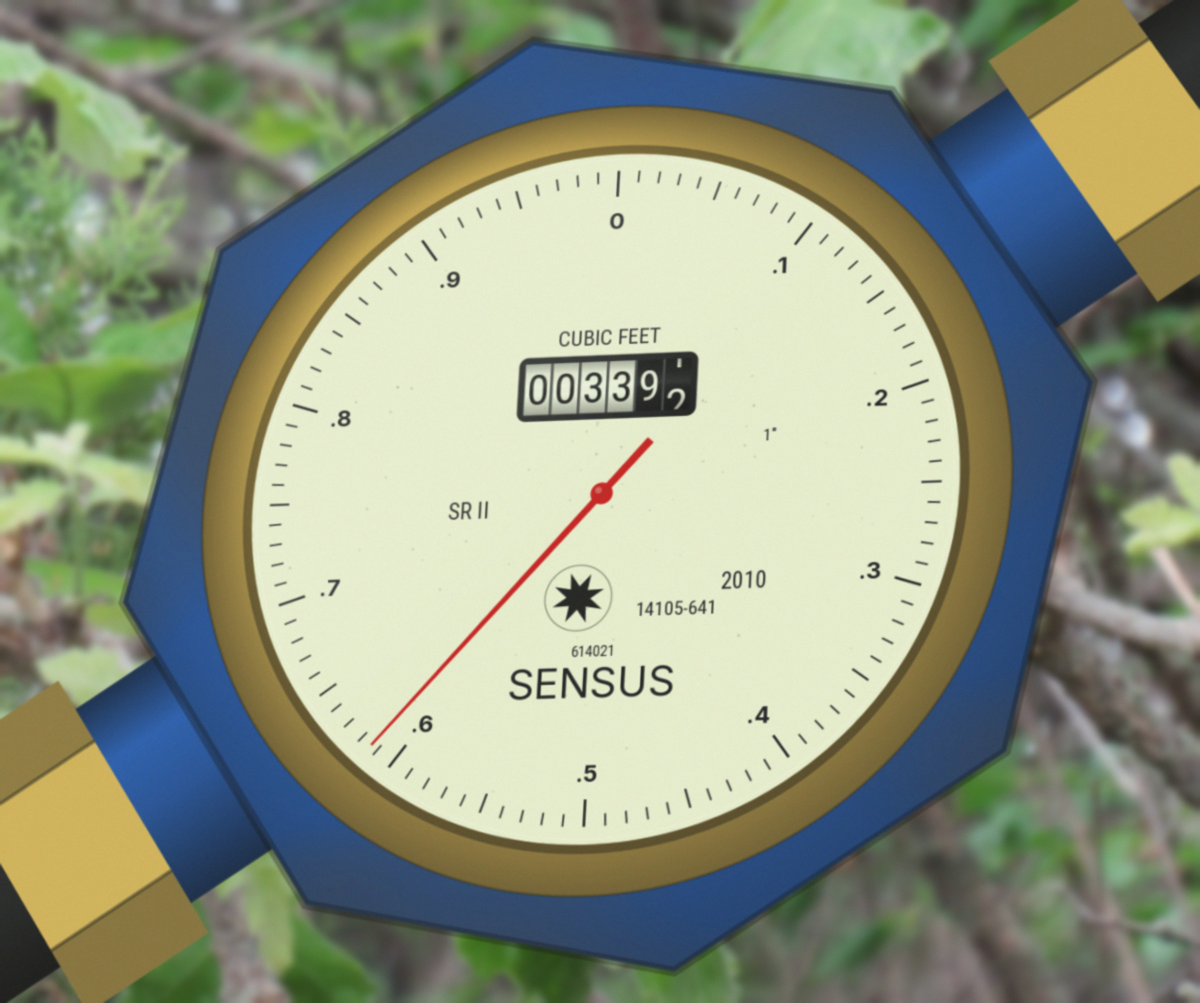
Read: {"value": 3391.61, "unit": "ft³"}
